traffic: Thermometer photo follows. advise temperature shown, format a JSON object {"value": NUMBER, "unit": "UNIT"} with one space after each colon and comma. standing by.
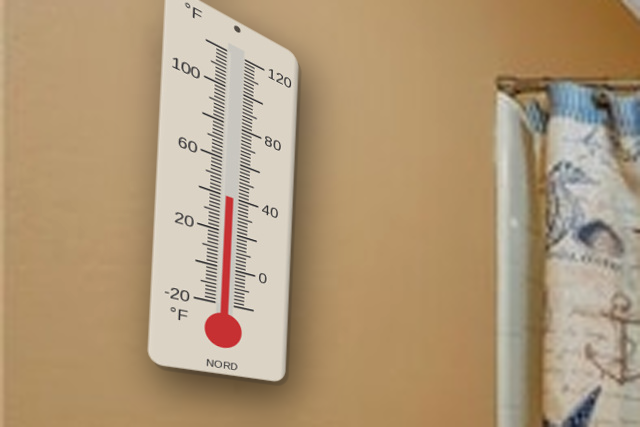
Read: {"value": 40, "unit": "°F"}
